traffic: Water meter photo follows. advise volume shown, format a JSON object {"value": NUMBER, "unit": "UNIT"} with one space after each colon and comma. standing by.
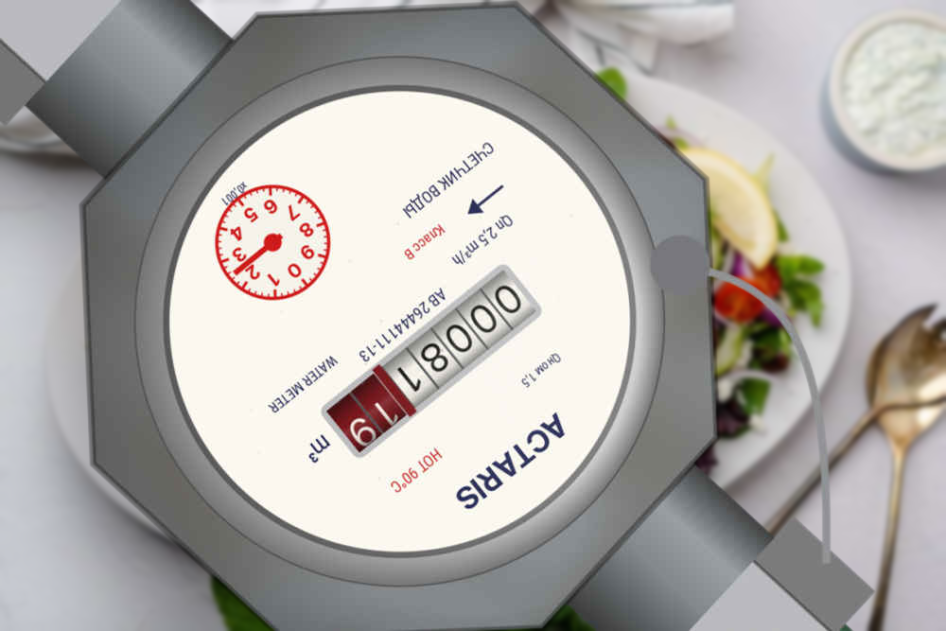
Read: {"value": 81.192, "unit": "m³"}
